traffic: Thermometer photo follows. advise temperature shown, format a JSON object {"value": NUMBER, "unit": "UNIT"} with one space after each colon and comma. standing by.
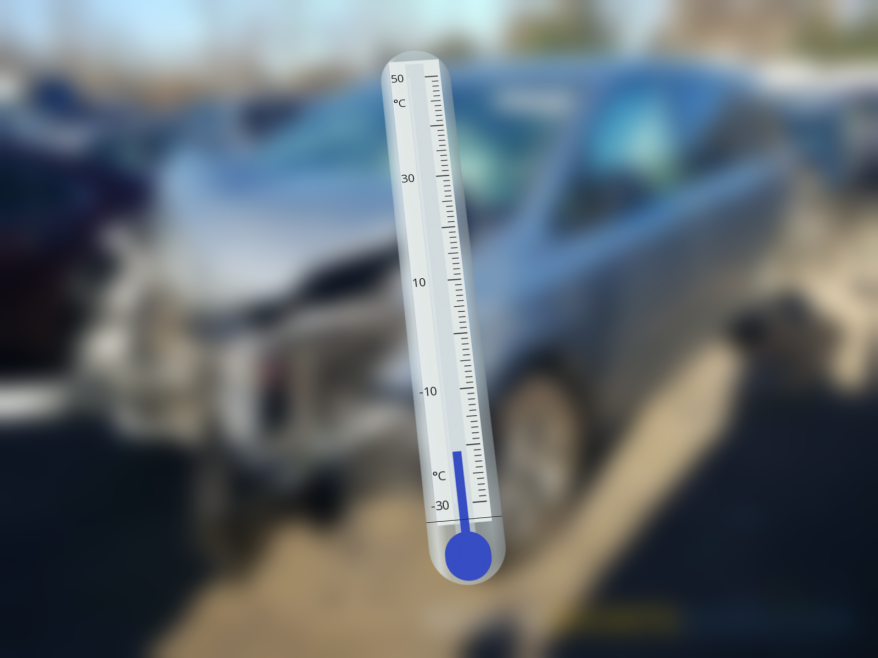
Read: {"value": -21, "unit": "°C"}
